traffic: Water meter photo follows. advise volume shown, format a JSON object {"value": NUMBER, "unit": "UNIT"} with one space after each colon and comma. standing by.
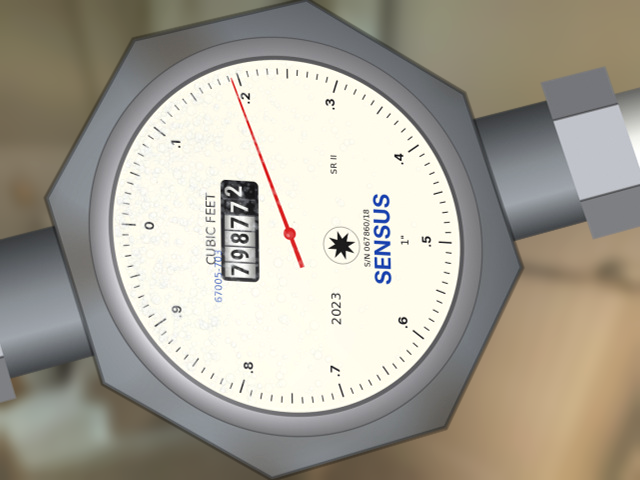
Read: {"value": 798772.19, "unit": "ft³"}
